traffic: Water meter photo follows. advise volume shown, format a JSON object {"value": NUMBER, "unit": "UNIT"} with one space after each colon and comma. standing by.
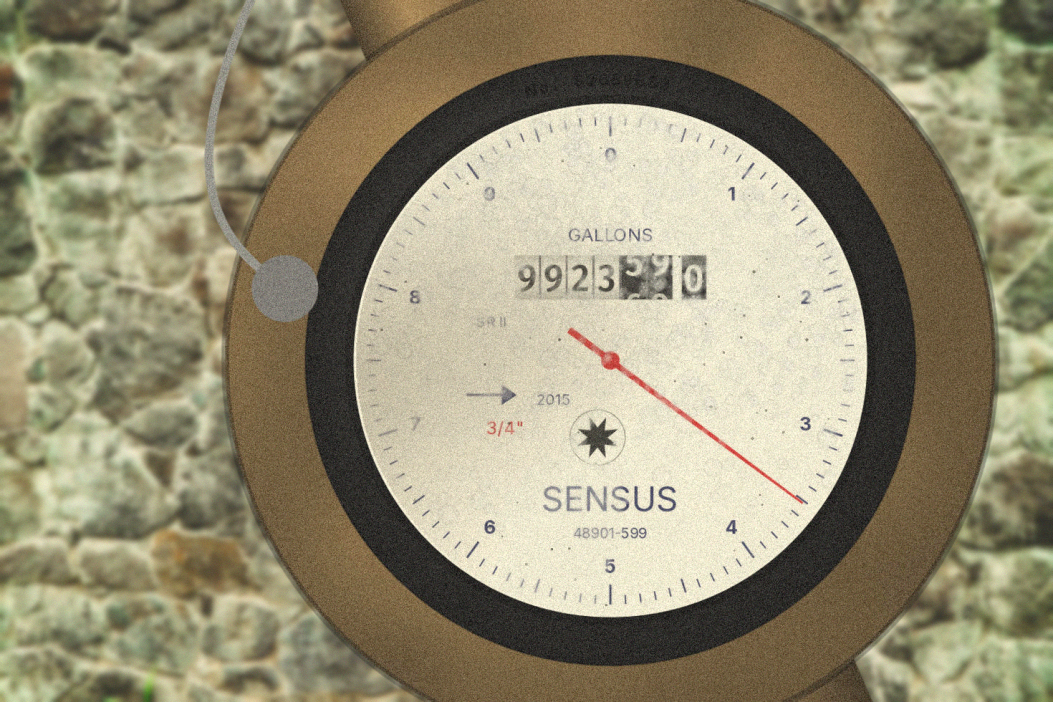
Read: {"value": 9923593.5, "unit": "gal"}
